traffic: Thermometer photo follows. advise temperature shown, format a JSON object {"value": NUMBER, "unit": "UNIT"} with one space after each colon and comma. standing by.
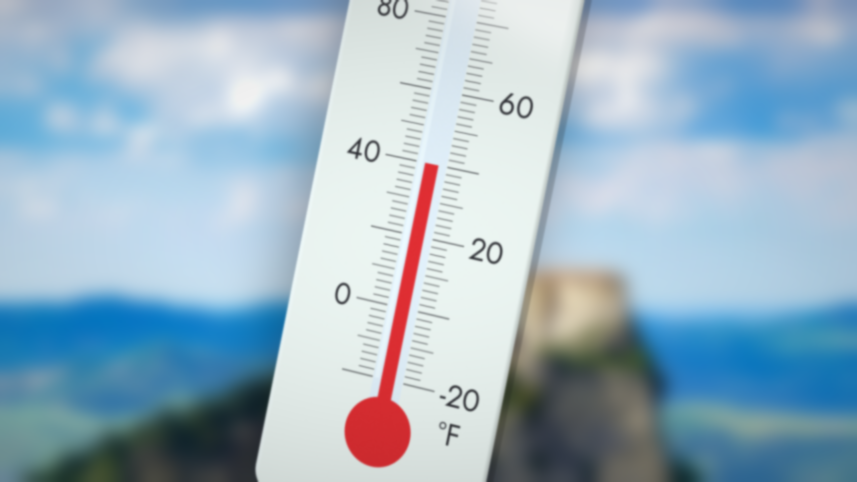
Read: {"value": 40, "unit": "°F"}
